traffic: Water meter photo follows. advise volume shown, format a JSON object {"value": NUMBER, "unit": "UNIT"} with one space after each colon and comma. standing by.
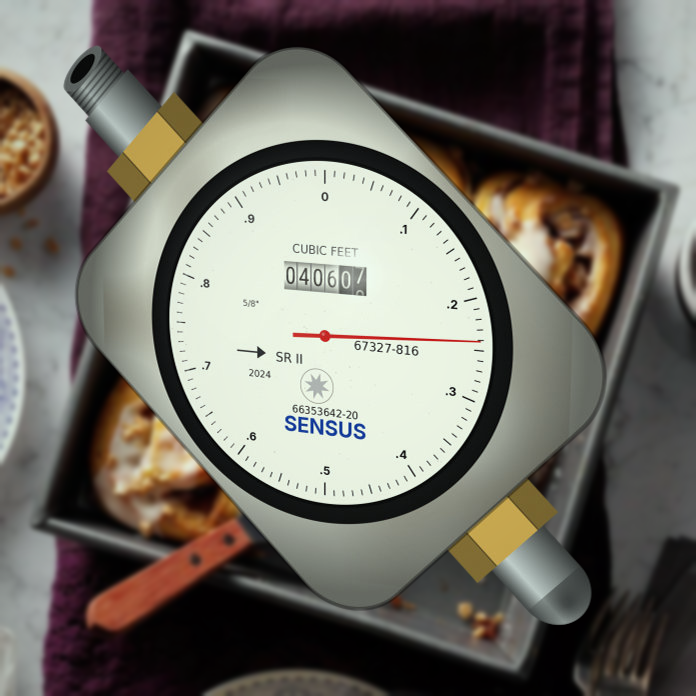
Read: {"value": 40607.24, "unit": "ft³"}
